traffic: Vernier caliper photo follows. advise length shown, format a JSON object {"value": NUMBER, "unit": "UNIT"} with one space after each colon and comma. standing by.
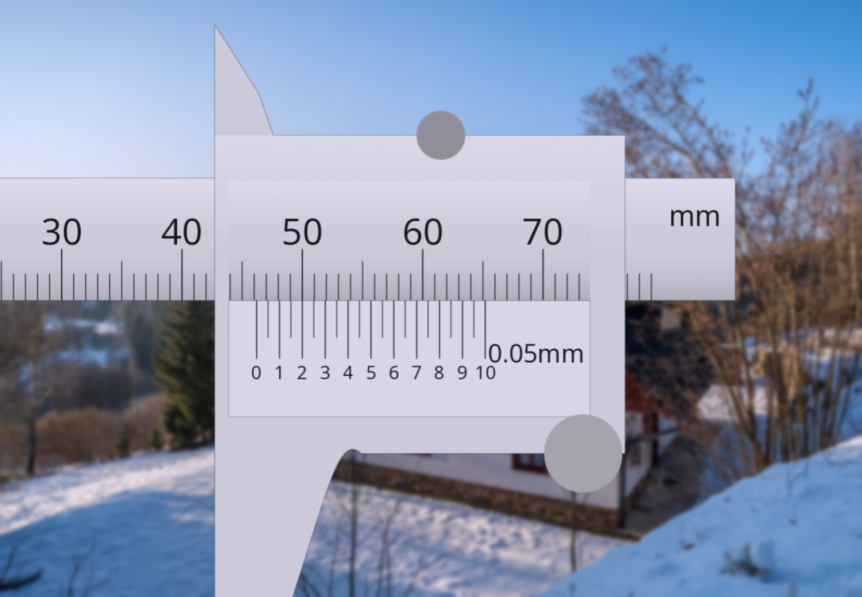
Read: {"value": 46.2, "unit": "mm"}
